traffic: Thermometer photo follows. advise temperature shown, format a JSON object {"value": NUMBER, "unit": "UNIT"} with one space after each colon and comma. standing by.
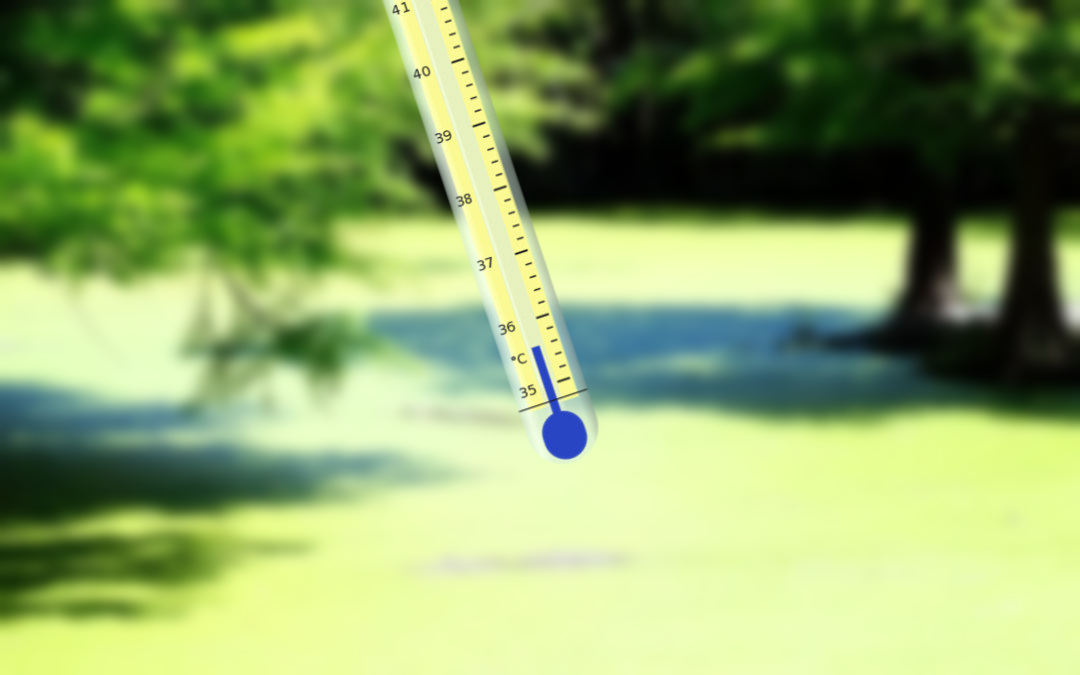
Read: {"value": 35.6, "unit": "°C"}
